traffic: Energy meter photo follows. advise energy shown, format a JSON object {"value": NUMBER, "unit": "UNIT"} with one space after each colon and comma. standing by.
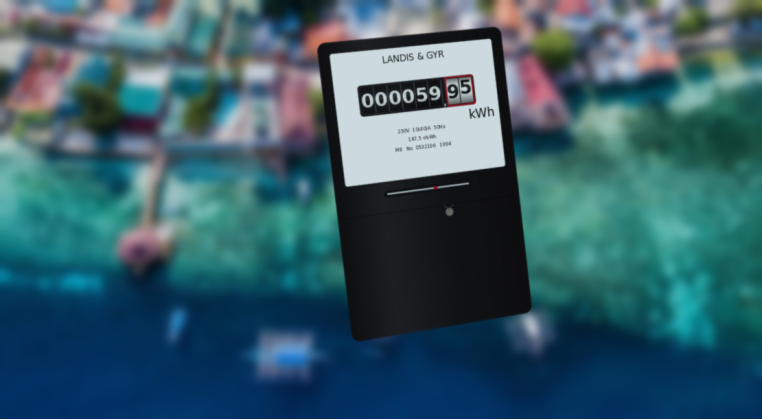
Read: {"value": 59.95, "unit": "kWh"}
